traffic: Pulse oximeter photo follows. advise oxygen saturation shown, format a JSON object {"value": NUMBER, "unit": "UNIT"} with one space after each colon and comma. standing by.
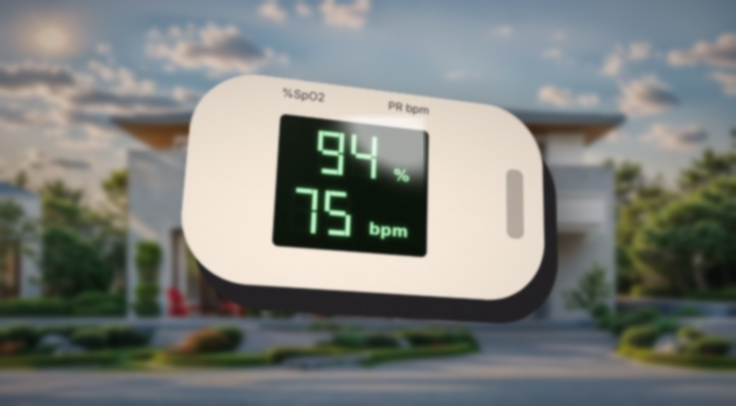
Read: {"value": 94, "unit": "%"}
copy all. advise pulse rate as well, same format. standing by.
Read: {"value": 75, "unit": "bpm"}
